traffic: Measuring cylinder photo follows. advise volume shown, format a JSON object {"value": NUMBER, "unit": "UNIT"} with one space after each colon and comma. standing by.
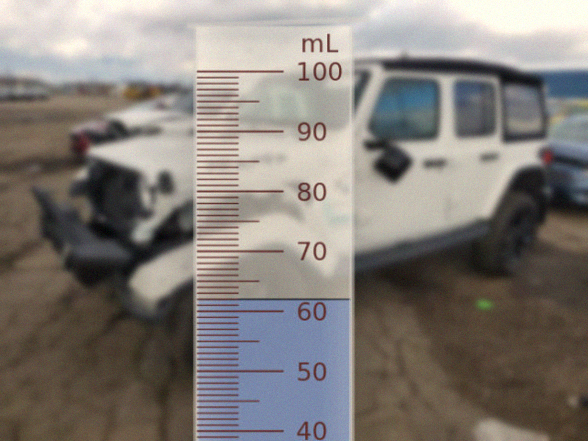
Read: {"value": 62, "unit": "mL"}
